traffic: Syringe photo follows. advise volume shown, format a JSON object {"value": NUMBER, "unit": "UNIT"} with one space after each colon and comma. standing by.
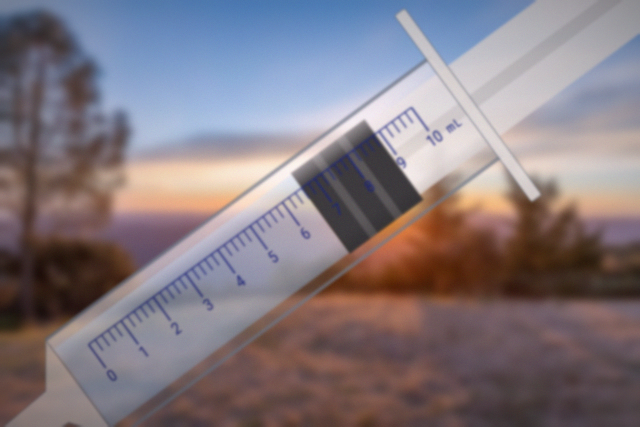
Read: {"value": 6.6, "unit": "mL"}
